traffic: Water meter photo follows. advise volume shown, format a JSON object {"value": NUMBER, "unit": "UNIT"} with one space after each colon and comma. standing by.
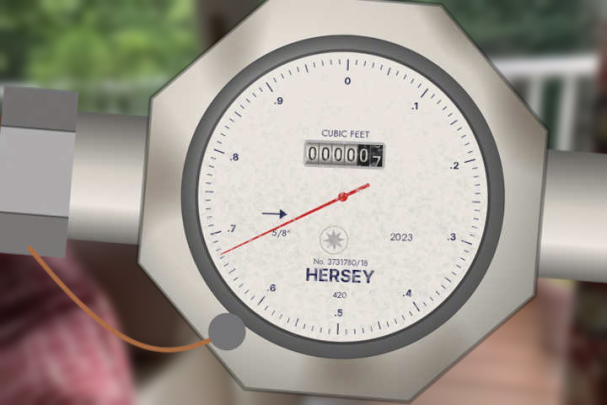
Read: {"value": 6.67, "unit": "ft³"}
